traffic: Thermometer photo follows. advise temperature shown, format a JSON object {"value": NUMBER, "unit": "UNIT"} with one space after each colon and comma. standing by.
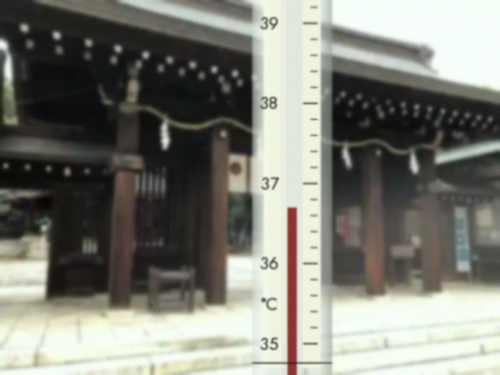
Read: {"value": 36.7, "unit": "°C"}
